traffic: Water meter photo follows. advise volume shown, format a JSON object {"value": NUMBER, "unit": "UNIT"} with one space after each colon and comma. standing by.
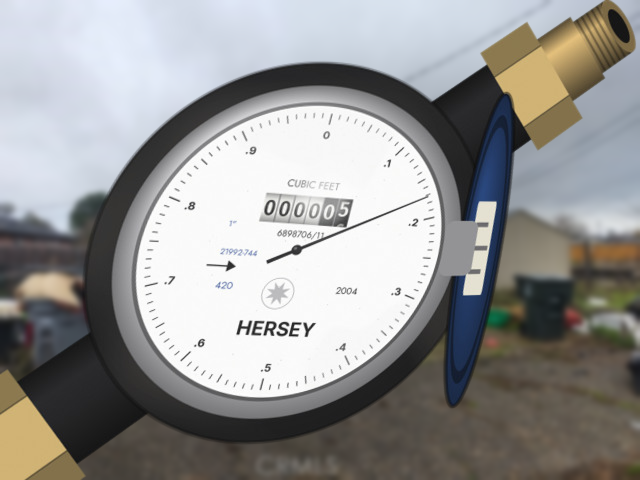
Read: {"value": 5.17, "unit": "ft³"}
